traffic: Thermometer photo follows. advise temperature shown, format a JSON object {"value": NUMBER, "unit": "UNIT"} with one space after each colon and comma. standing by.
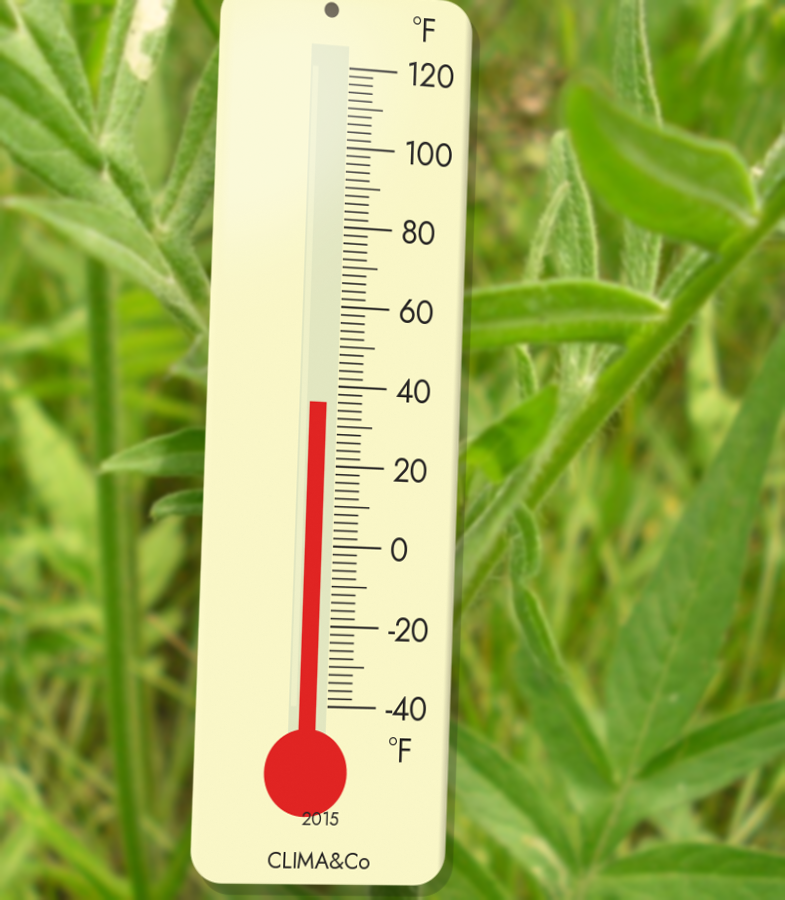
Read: {"value": 36, "unit": "°F"}
